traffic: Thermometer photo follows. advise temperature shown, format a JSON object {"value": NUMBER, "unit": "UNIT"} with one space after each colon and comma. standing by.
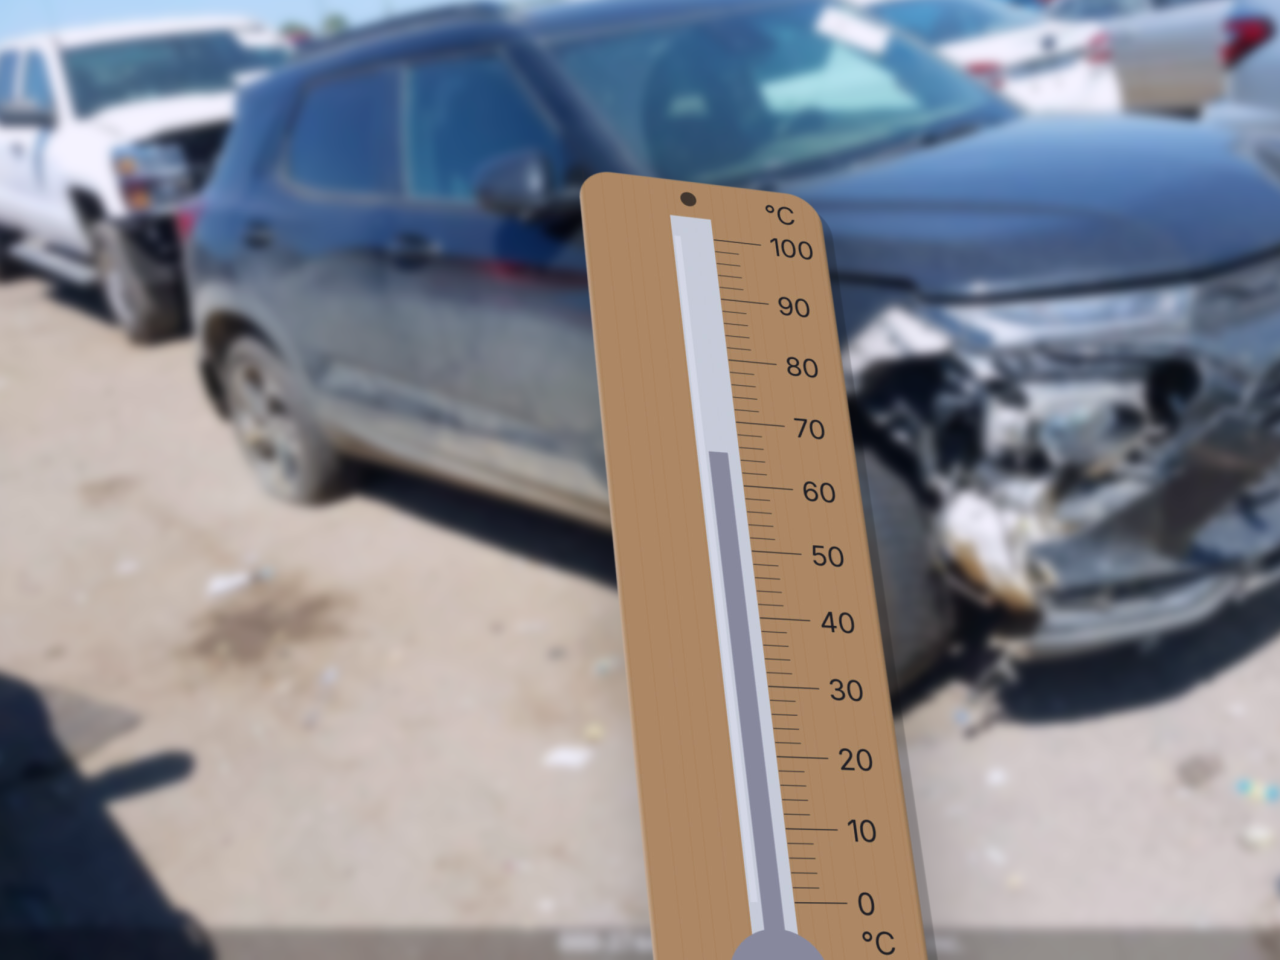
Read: {"value": 65, "unit": "°C"}
